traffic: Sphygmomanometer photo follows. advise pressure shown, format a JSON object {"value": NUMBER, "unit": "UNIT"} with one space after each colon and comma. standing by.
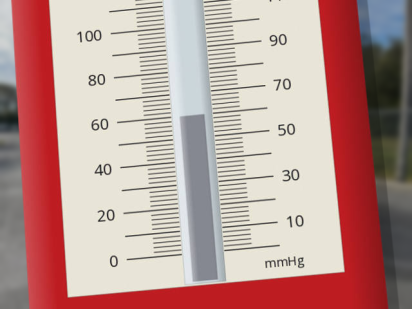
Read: {"value": 60, "unit": "mmHg"}
